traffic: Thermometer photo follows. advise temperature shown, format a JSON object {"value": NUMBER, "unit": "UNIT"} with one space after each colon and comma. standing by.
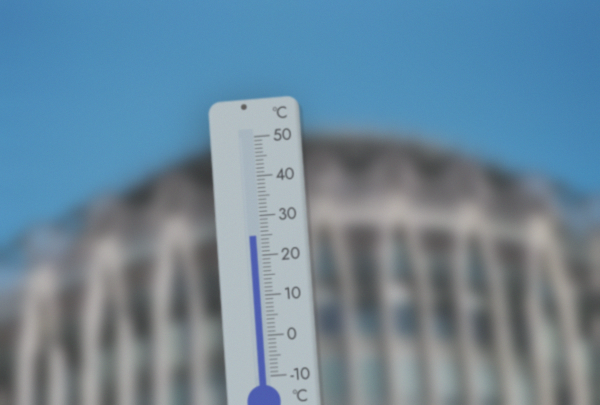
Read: {"value": 25, "unit": "°C"}
